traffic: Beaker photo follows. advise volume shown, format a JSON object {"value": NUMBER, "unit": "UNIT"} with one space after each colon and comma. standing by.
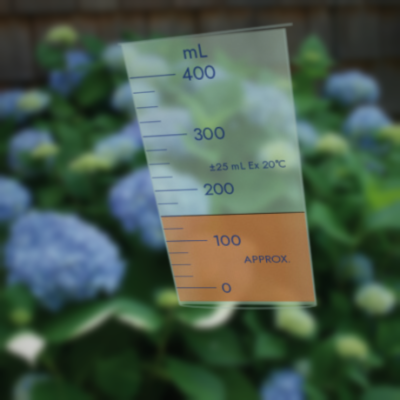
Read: {"value": 150, "unit": "mL"}
